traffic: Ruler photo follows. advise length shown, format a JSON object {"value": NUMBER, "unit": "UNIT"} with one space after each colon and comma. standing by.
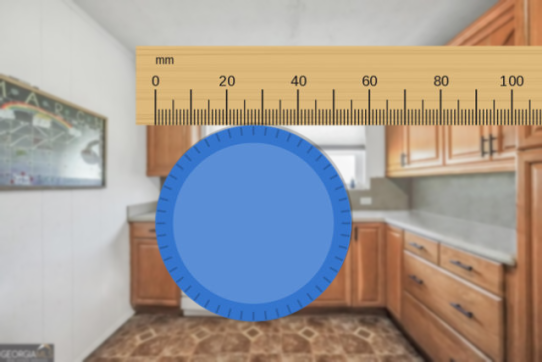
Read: {"value": 55, "unit": "mm"}
